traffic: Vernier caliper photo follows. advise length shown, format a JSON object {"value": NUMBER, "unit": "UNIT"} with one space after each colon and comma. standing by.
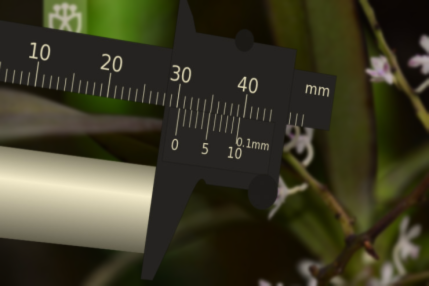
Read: {"value": 30.4, "unit": "mm"}
